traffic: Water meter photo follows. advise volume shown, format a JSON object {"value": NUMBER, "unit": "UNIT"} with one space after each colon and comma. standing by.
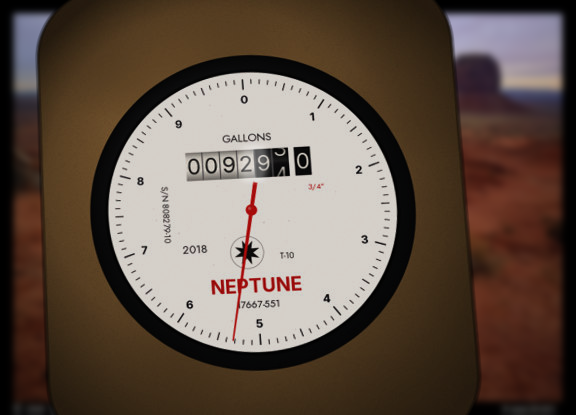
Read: {"value": 92935.3, "unit": "gal"}
